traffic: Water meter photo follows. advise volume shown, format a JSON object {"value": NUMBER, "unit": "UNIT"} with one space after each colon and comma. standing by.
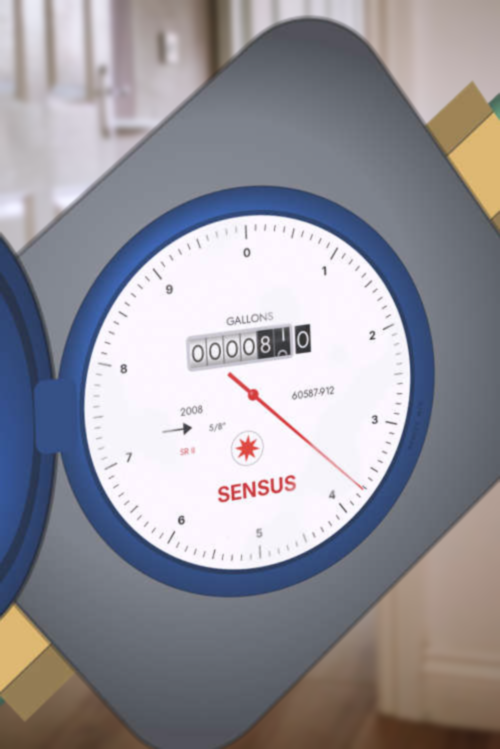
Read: {"value": 813.7, "unit": "gal"}
